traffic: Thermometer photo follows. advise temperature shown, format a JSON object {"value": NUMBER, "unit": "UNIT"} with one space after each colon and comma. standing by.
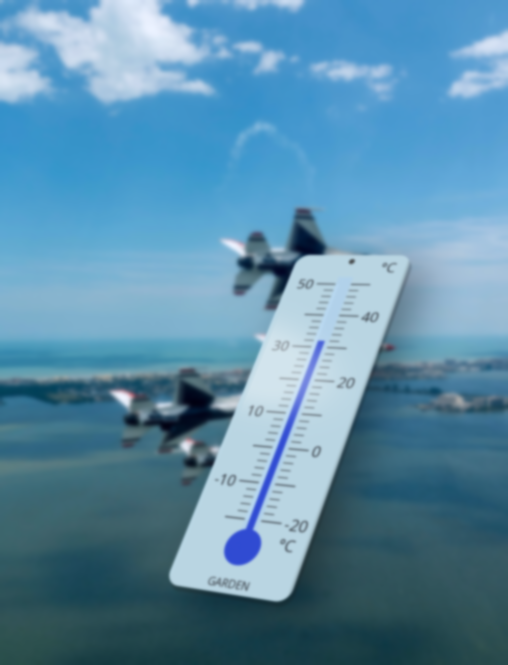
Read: {"value": 32, "unit": "°C"}
